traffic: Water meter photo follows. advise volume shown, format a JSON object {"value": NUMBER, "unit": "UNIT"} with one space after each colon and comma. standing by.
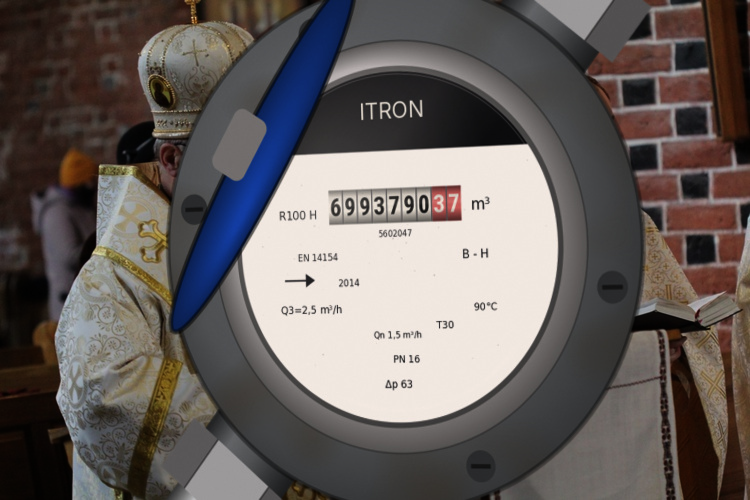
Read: {"value": 6993790.37, "unit": "m³"}
